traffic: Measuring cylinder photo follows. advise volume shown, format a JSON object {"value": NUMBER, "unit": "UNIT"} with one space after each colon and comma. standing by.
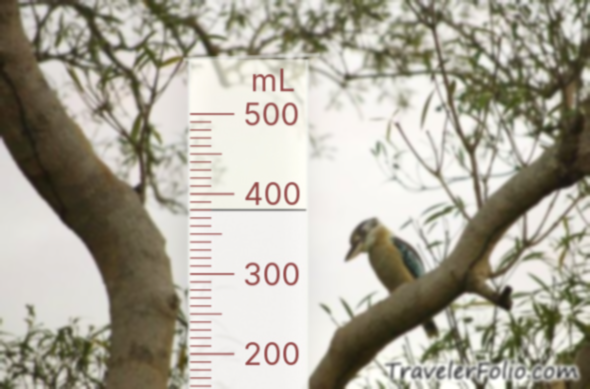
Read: {"value": 380, "unit": "mL"}
